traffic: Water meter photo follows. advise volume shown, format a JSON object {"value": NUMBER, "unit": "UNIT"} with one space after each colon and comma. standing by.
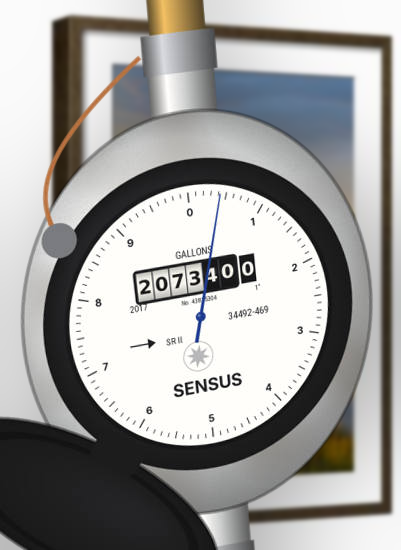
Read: {"value": 2073400.4, "unit": "gal"}
